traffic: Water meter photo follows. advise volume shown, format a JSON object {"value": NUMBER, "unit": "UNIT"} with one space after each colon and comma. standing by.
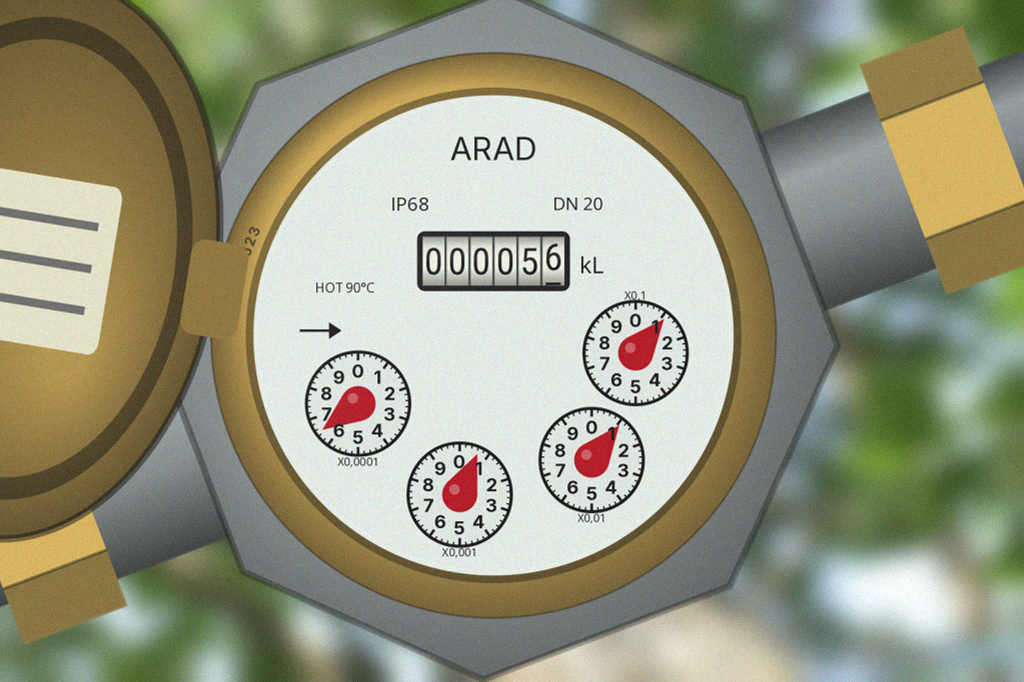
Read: {"value": 56.1106, "unit": "kL"}
